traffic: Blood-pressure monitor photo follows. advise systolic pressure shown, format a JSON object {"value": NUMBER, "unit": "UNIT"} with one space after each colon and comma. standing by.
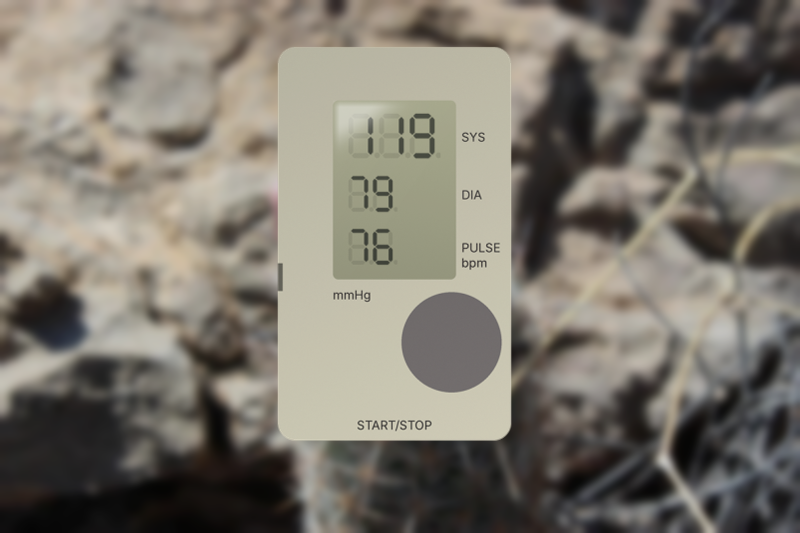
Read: {"value": 119, "unit": "mmHg"}
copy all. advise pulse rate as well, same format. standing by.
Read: {"value": 76, "unit": "bpm"}
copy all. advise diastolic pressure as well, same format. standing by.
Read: {"value": 79, "unit": "mmHg"}
